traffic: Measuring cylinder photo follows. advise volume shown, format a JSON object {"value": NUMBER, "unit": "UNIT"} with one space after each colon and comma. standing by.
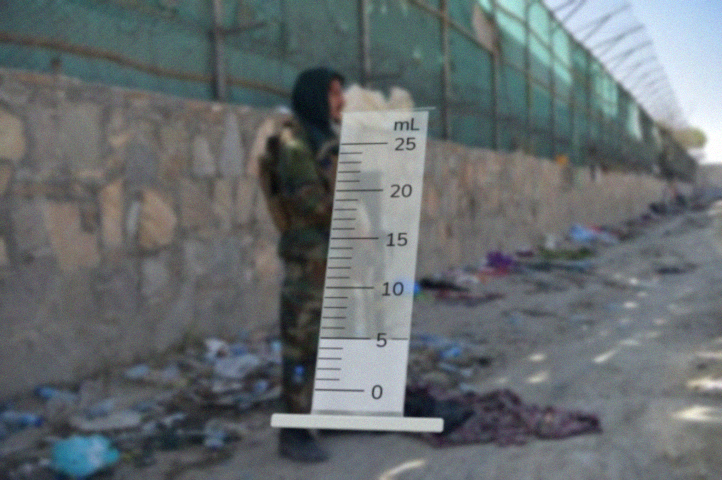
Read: {"value": 5, "unit": "mL"}
